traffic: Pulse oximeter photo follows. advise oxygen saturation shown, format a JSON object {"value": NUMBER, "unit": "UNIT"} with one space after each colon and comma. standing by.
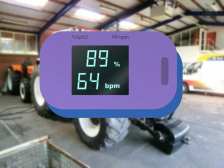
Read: {"value": 89, "unit": "%"}
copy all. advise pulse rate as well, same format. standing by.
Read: {"value": 64, "unit": "bpm"}
